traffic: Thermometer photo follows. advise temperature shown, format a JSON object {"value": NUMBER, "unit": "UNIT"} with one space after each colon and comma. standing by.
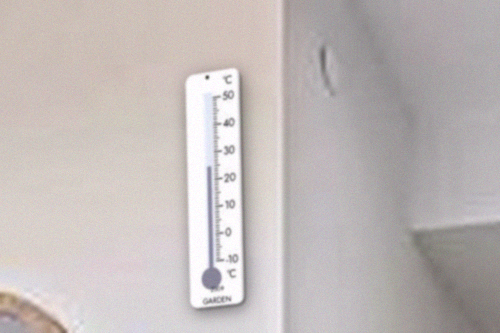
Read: {"value": 25, "unit": "°C"}
